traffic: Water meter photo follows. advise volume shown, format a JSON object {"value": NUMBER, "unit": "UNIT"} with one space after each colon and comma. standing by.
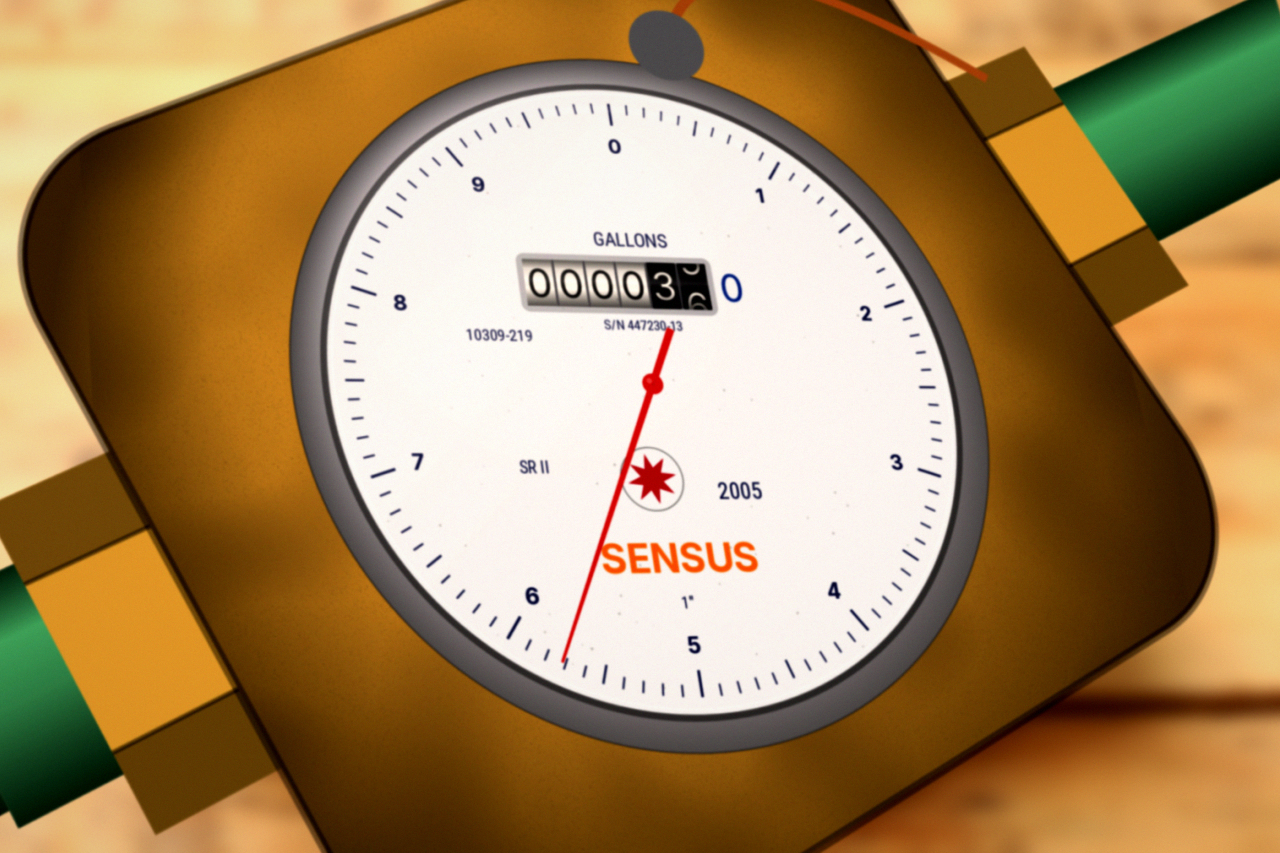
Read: {"value": 355.7, "unit": "gal"}
